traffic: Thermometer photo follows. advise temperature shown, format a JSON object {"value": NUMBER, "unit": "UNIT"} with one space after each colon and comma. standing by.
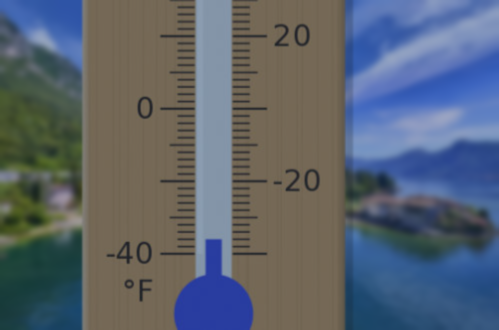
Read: {"value": -36, "unit": "°F"}
